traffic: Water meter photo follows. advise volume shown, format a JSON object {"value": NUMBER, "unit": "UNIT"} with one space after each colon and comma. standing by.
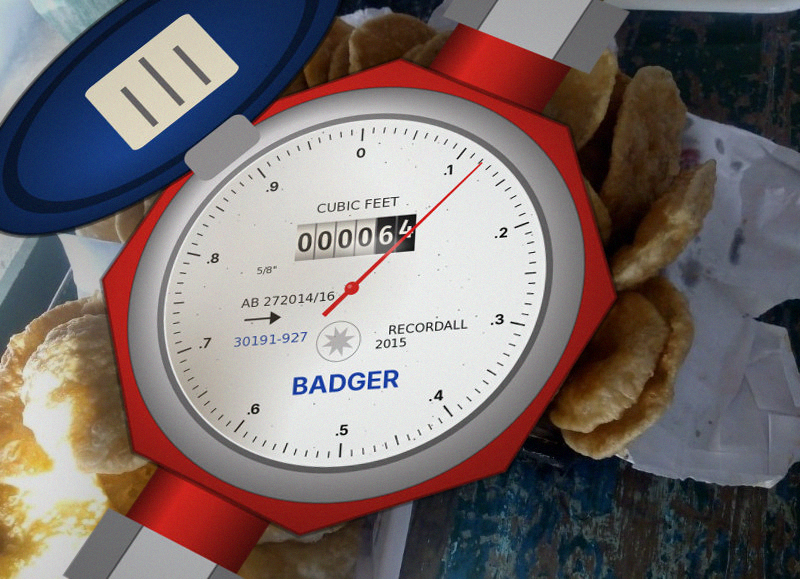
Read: {"value": 64.12, "unit": "ft³"}
